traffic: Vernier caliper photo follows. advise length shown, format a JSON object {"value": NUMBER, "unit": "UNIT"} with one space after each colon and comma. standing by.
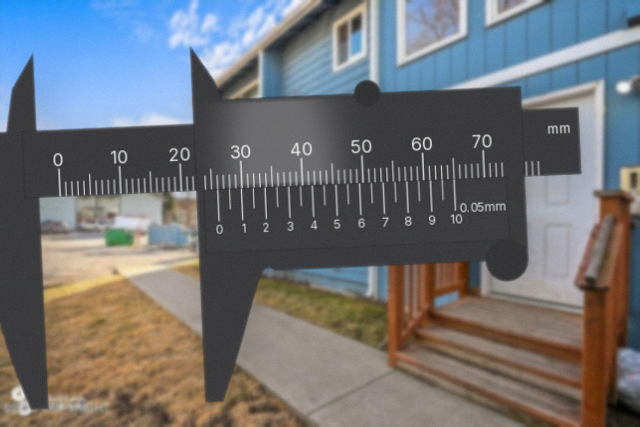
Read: {"value": 26.0, "unit": "mm"}
